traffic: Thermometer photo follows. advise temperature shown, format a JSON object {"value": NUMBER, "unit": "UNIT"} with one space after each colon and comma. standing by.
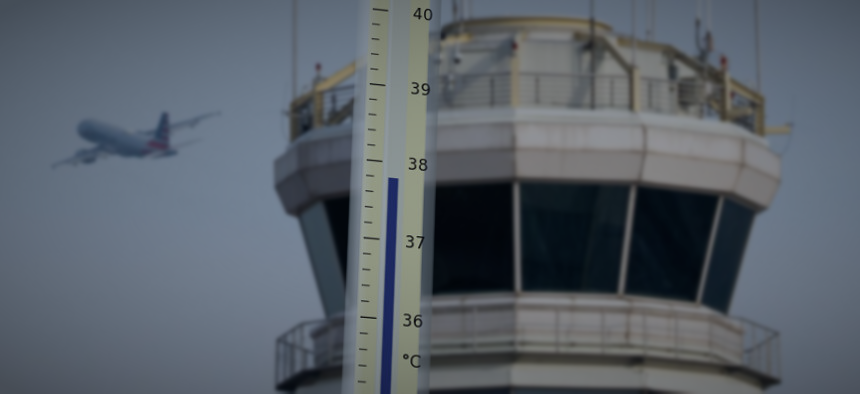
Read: {"value": 37.8, "unit": "°C"}
